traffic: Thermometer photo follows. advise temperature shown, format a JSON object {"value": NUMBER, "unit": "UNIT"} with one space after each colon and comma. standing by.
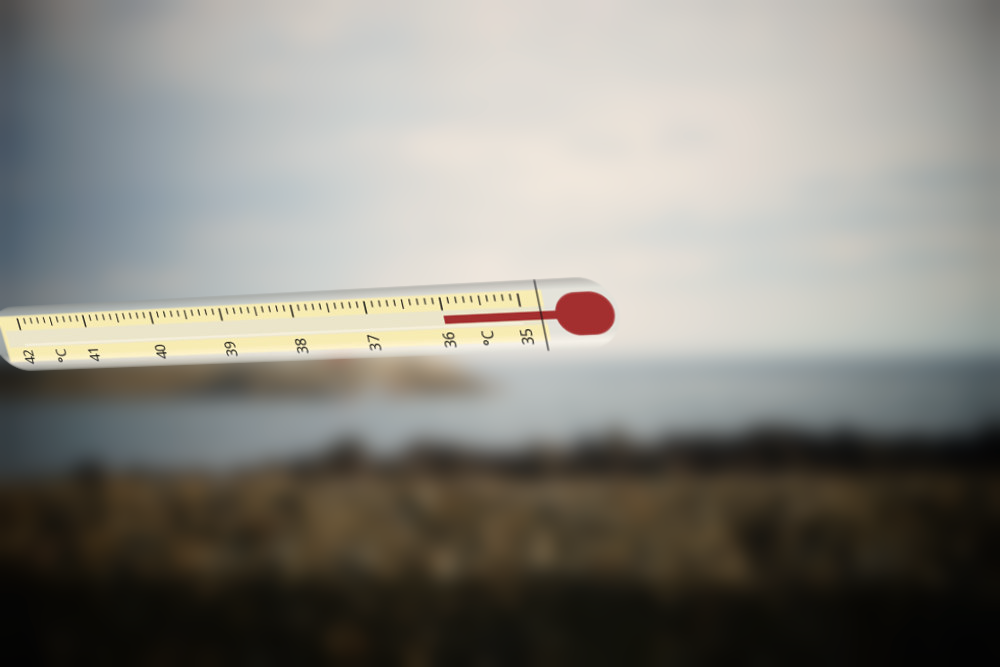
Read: {"value": 36, "unit": "°C"}
